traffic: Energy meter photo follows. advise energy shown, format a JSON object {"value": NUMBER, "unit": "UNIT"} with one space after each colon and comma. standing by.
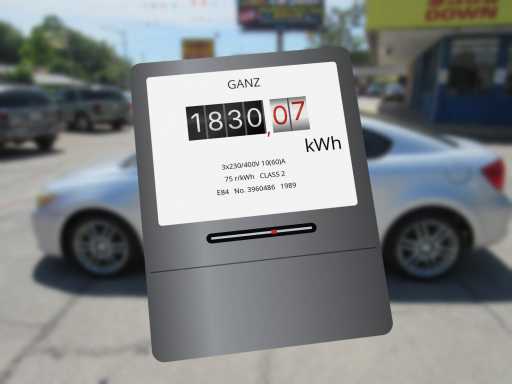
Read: {"value": 1830.07, "unit": "kWh"}
